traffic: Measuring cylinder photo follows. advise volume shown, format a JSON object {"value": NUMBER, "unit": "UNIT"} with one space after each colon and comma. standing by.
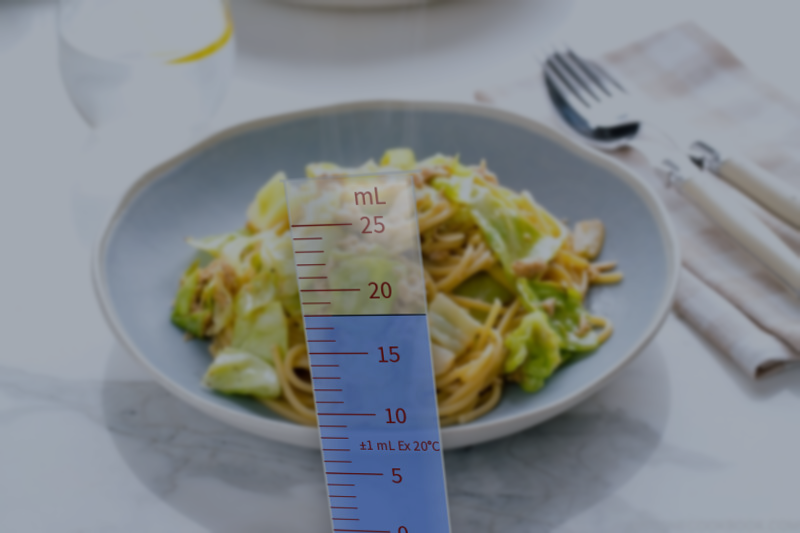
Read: {"value": 18, "unit": "mL"}
